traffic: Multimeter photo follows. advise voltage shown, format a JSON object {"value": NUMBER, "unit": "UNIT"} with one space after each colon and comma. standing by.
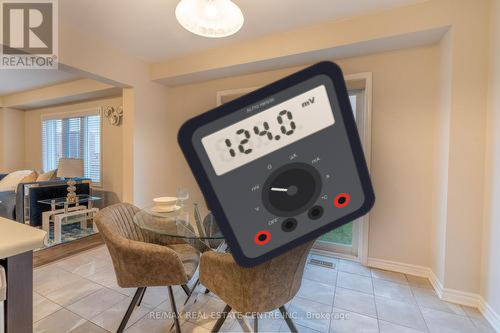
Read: {"value": 124.0, "unit": "mV"}
